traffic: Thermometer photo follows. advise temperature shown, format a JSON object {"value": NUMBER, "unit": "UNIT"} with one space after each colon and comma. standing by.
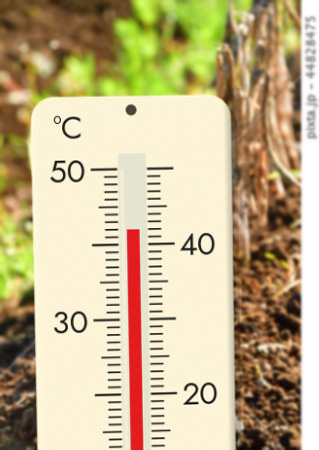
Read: {"value": 42, "unit": "°C"}
